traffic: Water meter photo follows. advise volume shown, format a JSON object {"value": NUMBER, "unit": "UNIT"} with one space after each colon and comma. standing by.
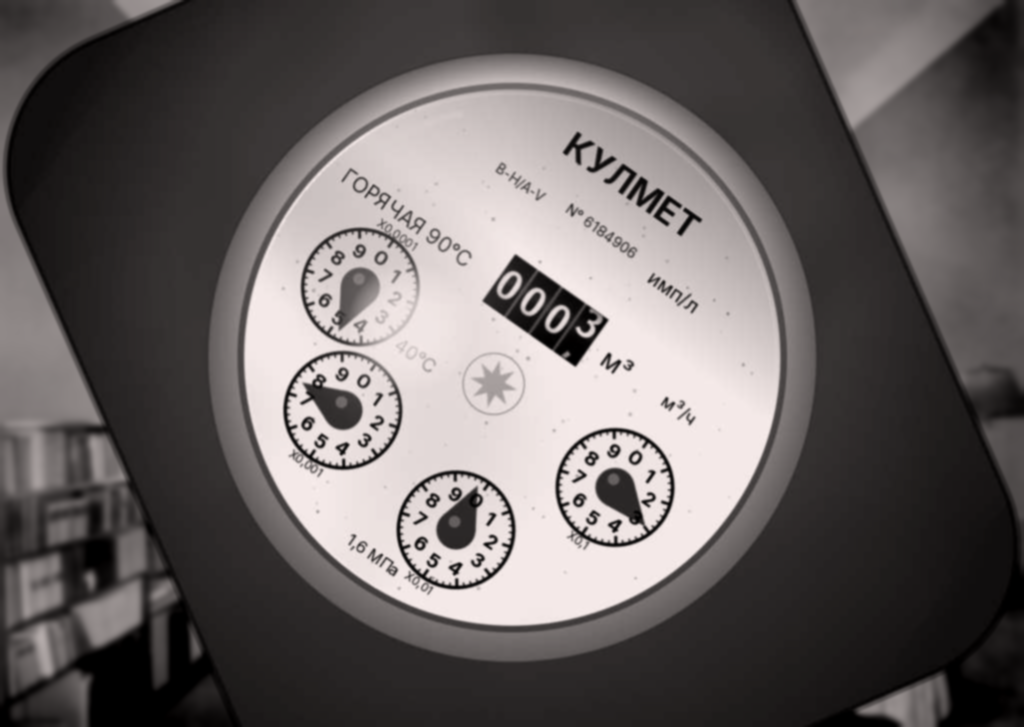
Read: {"value": 3.2974, "unit": "m³"}
